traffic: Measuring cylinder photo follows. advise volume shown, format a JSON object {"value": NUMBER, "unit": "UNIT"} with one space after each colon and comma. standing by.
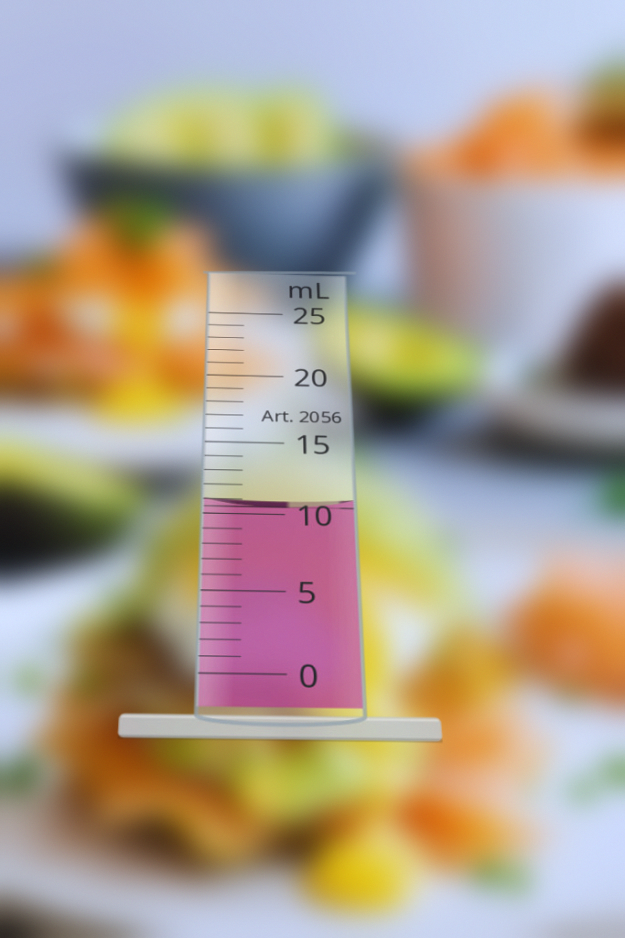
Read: {"value": 10.5, "unit": "mL"}
